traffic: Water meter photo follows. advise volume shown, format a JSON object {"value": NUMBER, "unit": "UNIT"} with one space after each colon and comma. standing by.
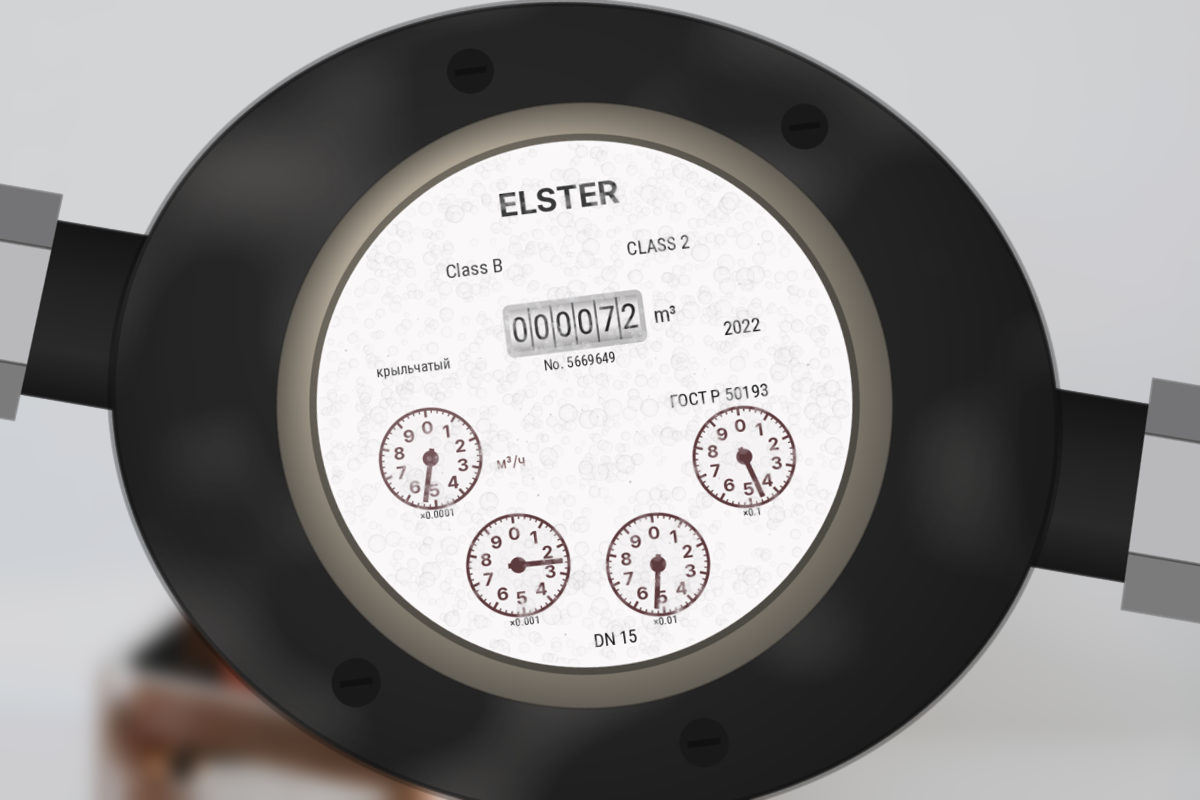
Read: {"value": 72.4525, "unit": "m³"}
